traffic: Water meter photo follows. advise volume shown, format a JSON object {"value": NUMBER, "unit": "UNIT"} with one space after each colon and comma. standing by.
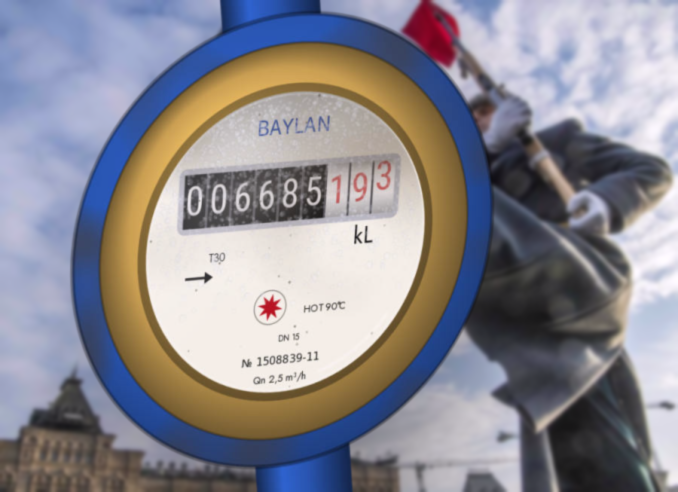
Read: {"value": 6685.193, "unit": "kL"}
